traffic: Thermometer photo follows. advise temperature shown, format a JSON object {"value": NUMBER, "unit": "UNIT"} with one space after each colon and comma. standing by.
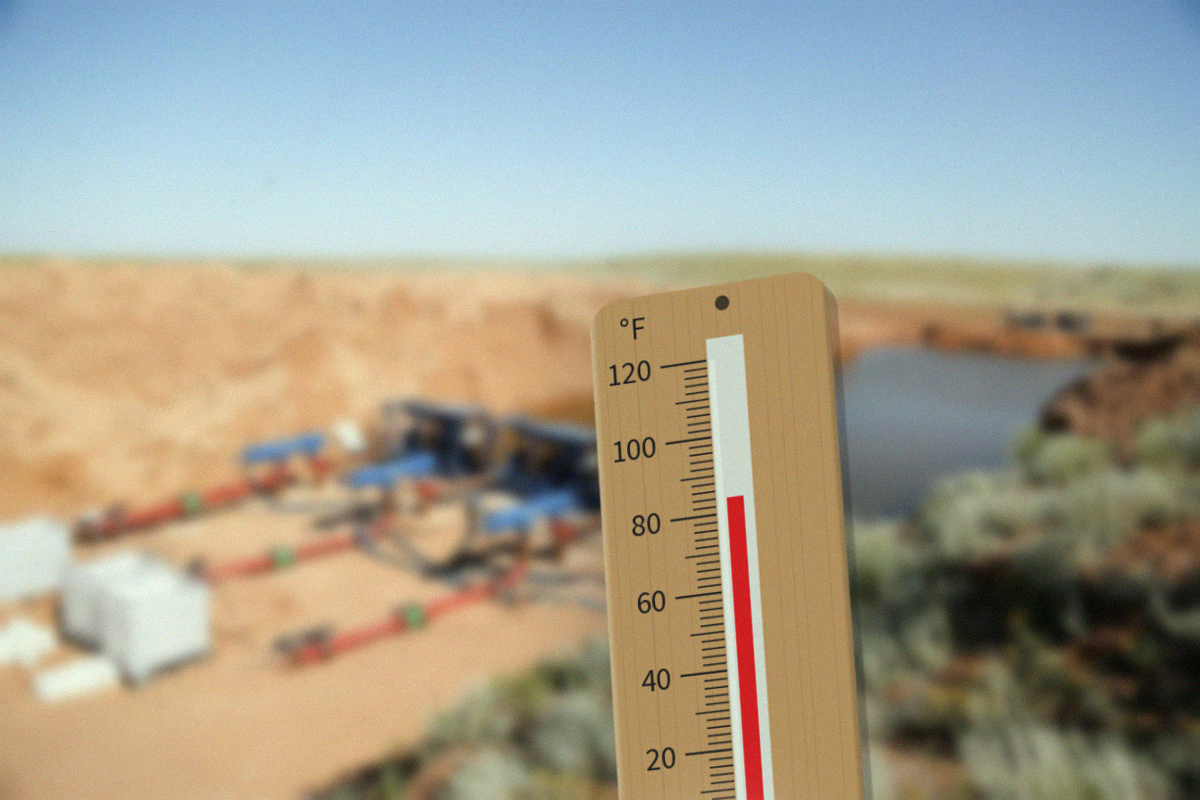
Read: {"value": 84, "unit": "°F"}
